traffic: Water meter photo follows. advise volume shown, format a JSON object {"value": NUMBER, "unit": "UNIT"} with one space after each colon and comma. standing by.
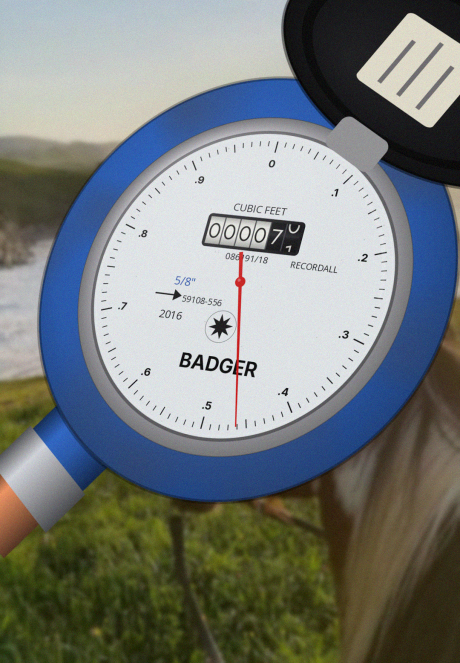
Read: {"value": 70.46, "unit": "ft³"}
